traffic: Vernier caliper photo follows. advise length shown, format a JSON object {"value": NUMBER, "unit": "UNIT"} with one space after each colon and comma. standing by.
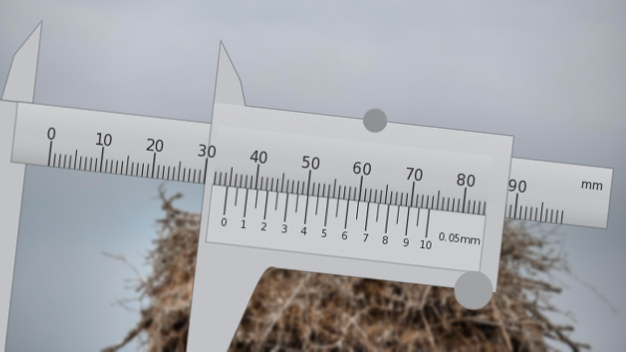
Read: {"value": 34.5, "unit": "mm"}
